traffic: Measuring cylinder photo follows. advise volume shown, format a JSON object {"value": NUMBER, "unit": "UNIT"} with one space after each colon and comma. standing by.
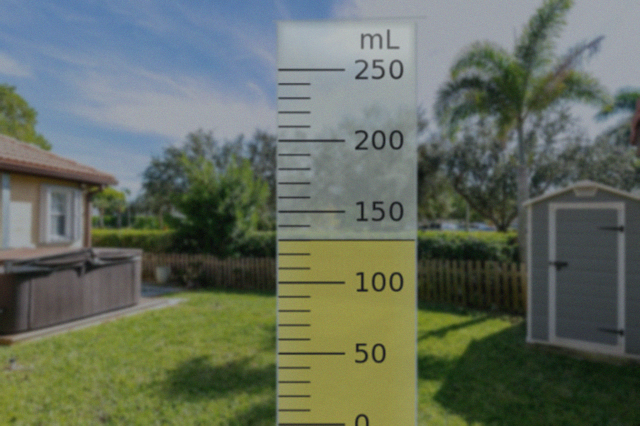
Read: {"value": 130, "unit": "mL"}
